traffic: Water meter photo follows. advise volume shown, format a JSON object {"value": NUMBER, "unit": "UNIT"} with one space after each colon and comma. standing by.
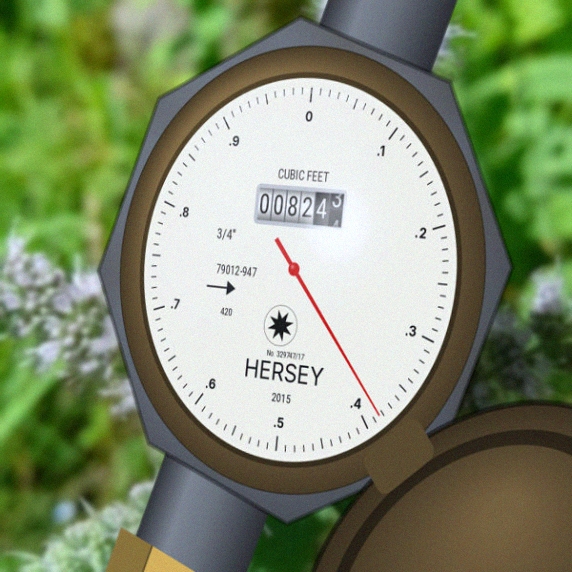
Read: {"value": 8243.38, "unit": "ft³"}
